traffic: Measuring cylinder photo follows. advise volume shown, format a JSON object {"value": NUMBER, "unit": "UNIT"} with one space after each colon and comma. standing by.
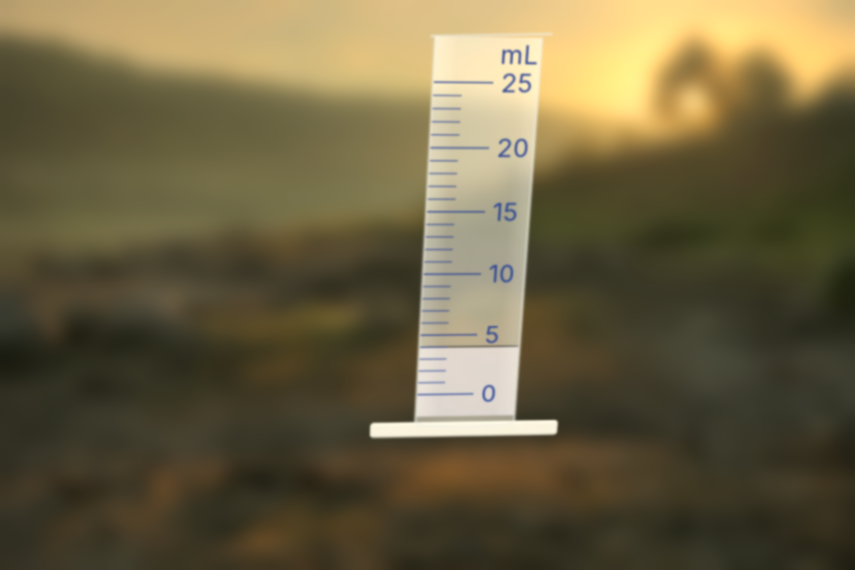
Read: {"value": 4, "unit": "mL"}
